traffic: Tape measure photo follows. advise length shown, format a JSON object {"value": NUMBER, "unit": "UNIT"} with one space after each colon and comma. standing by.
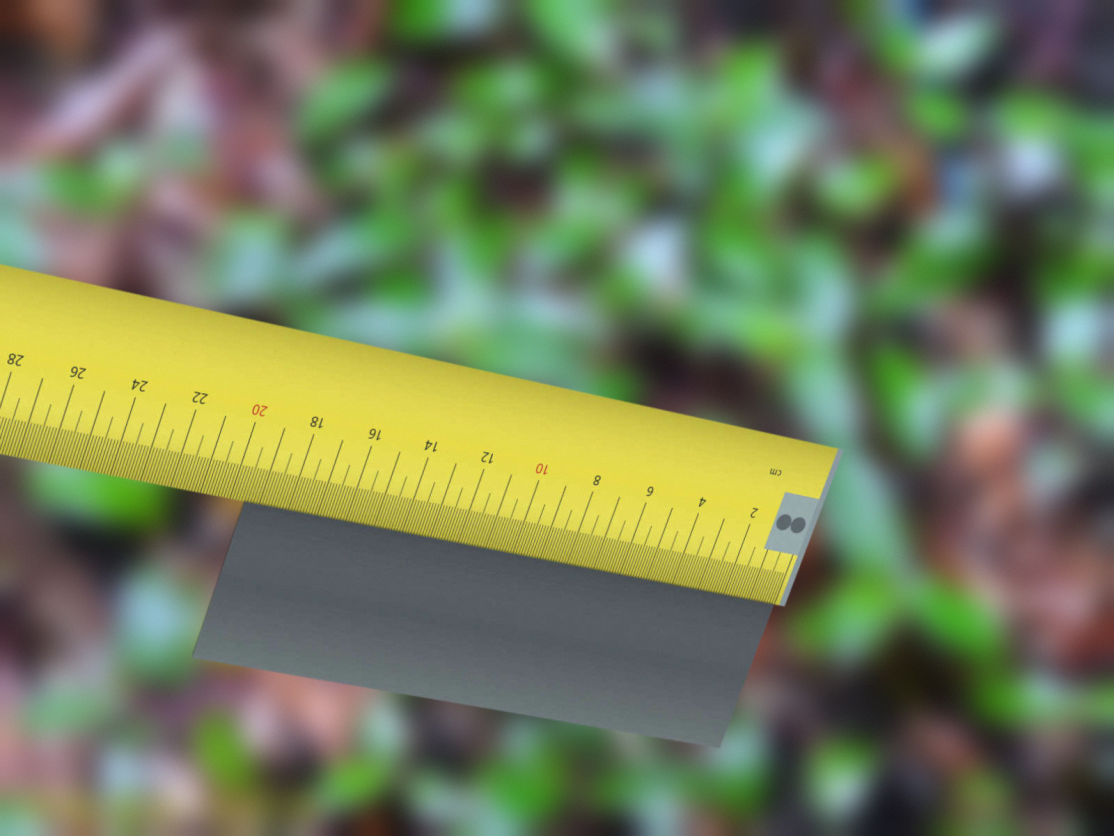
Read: {"value": 19.5, "unit": "cm"}
